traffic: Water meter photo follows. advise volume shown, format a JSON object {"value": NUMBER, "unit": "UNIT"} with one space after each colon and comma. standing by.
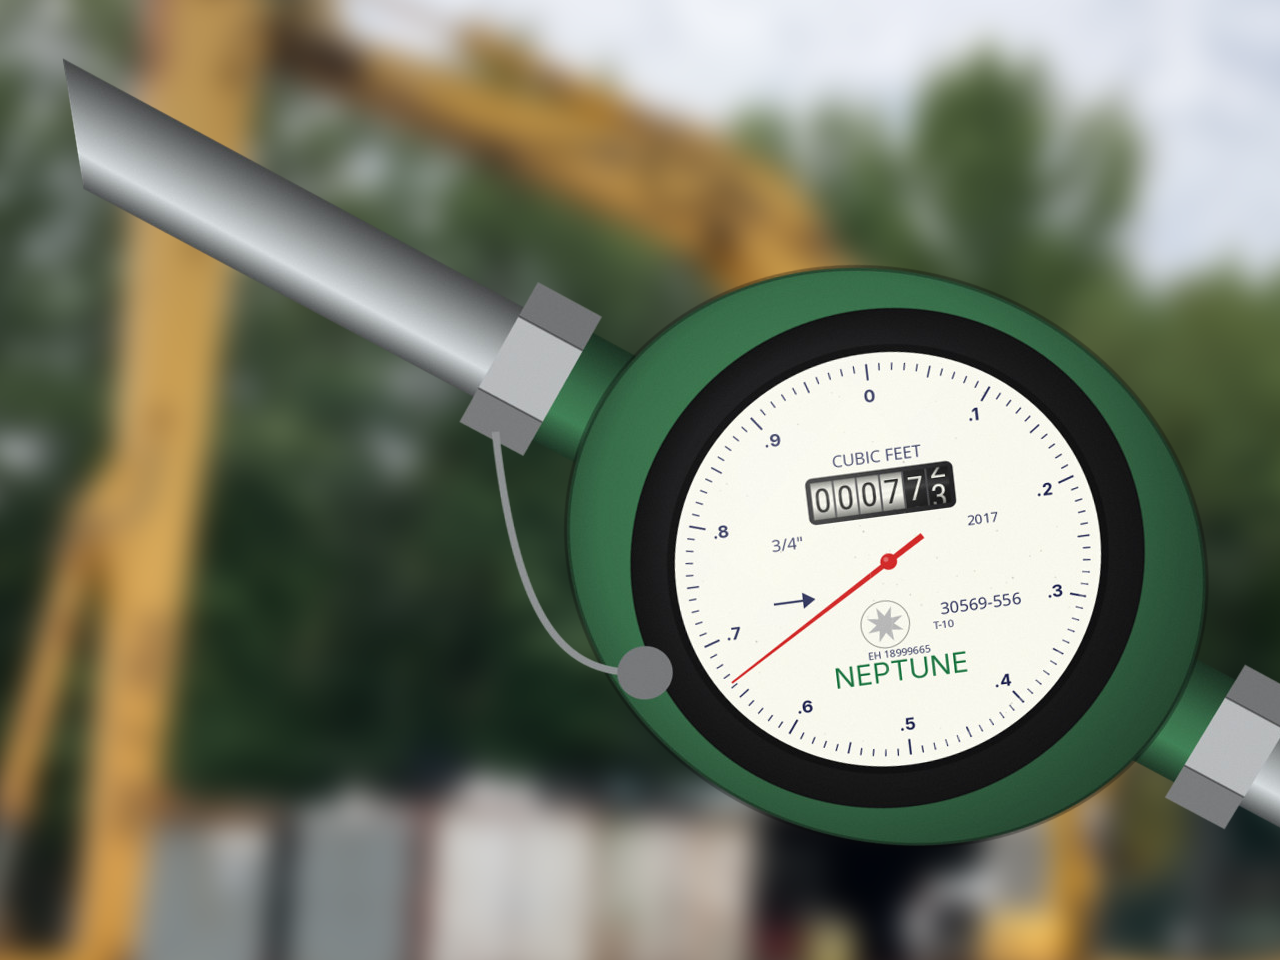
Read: {"value": 772.66, "unit": "ft³"}
